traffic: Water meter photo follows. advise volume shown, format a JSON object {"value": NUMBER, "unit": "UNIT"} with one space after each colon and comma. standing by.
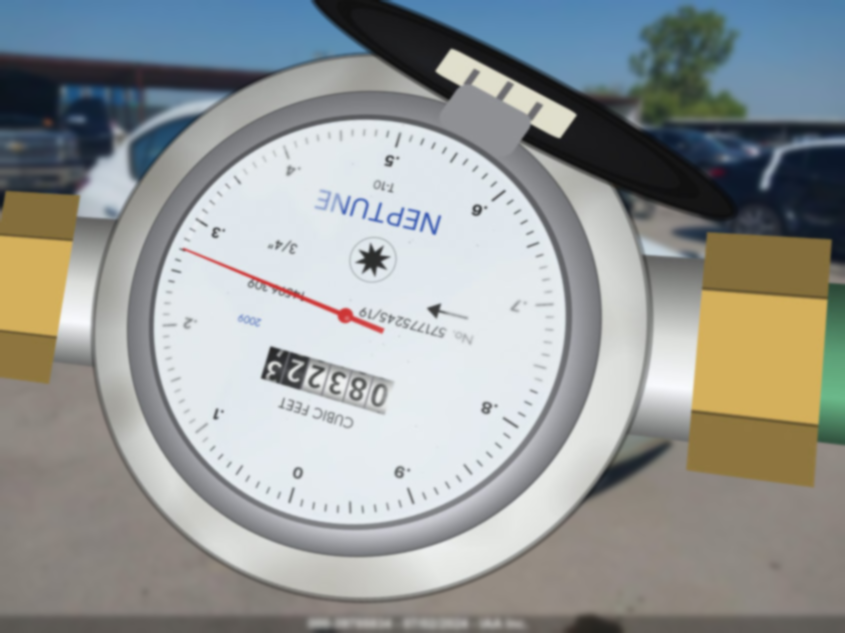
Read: {"value": 83223.27, "unit": "ft³"}
